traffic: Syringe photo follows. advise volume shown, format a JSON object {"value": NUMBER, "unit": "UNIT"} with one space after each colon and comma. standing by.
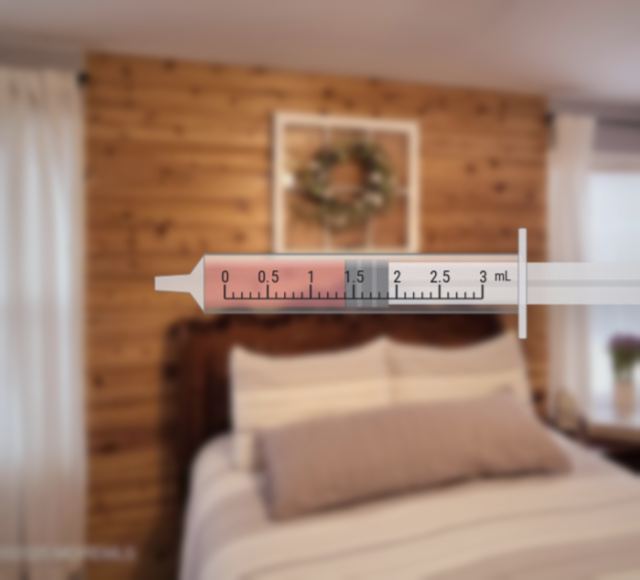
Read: {"value": 1.4, "unit": "mL"}
